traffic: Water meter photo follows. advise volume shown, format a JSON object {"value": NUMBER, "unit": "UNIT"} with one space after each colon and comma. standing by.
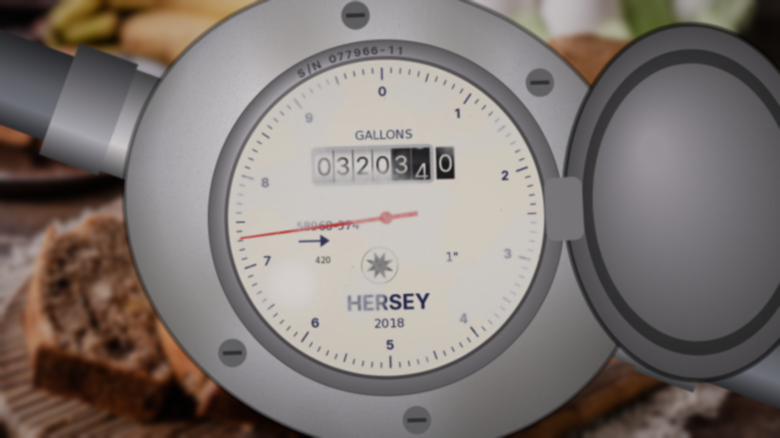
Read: {"value": 320337.3, "unit": "gal"}
